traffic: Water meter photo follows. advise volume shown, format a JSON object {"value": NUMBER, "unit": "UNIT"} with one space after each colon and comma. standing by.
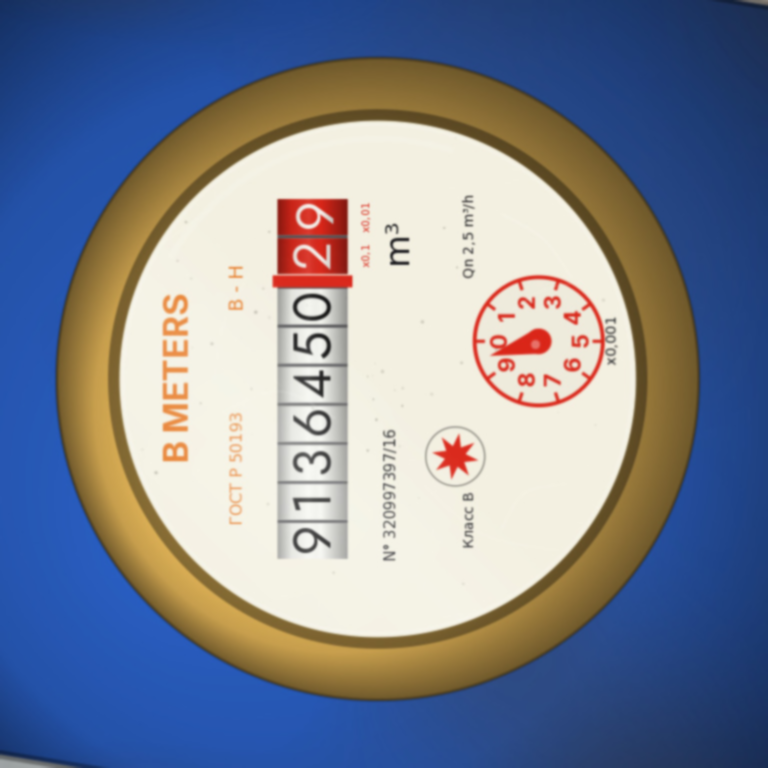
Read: {"value": 9136450.289, "unit": "m³"}
